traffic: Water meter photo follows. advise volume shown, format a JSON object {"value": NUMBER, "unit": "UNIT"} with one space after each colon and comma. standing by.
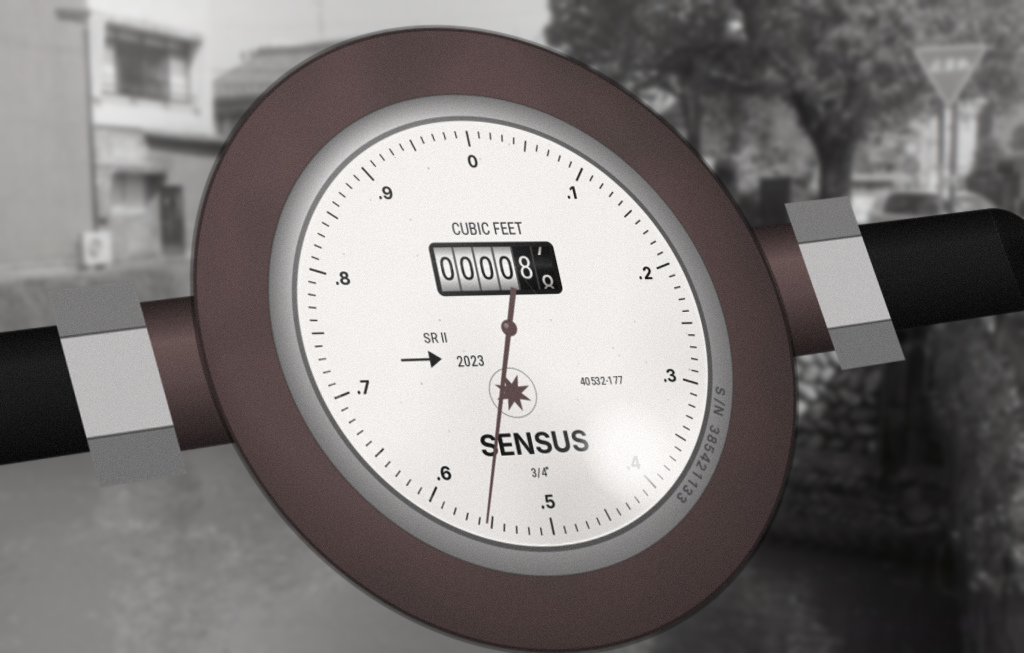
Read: {"value": 87.55, "unit": "ft³"}
